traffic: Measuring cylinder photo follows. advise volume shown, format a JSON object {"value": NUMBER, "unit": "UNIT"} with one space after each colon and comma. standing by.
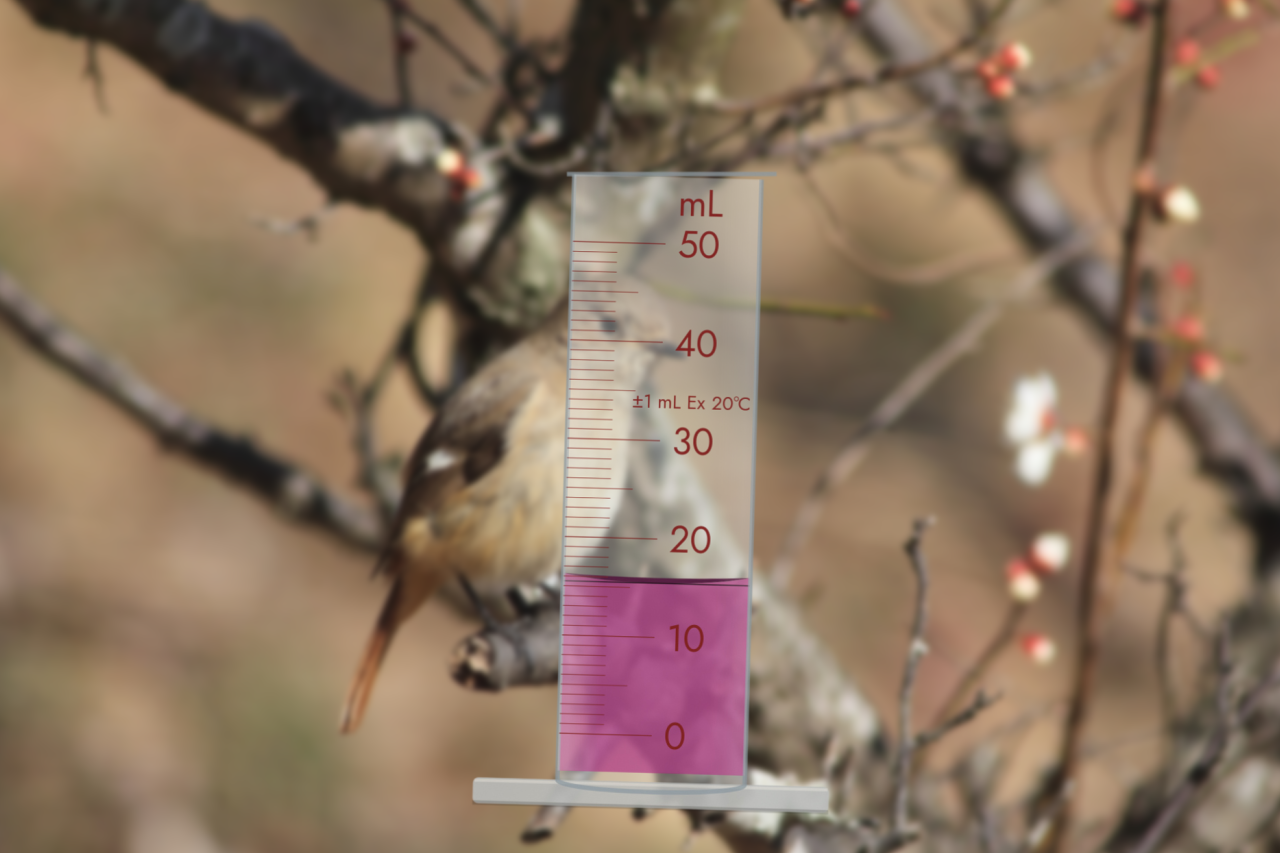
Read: {"value": 15.5, "unit": "mL"}
